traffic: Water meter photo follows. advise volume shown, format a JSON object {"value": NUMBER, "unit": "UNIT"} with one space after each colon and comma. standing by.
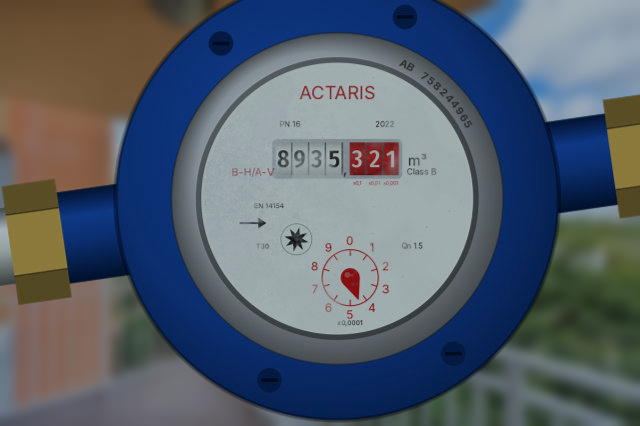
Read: {"value": 8935.3214, "unit": "m³"}
